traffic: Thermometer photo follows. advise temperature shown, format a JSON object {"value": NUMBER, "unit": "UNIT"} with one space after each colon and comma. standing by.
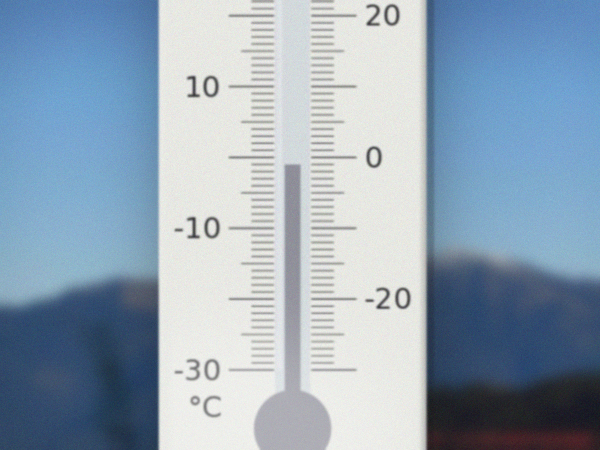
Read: {"value": -1, "unit": "°C"}
